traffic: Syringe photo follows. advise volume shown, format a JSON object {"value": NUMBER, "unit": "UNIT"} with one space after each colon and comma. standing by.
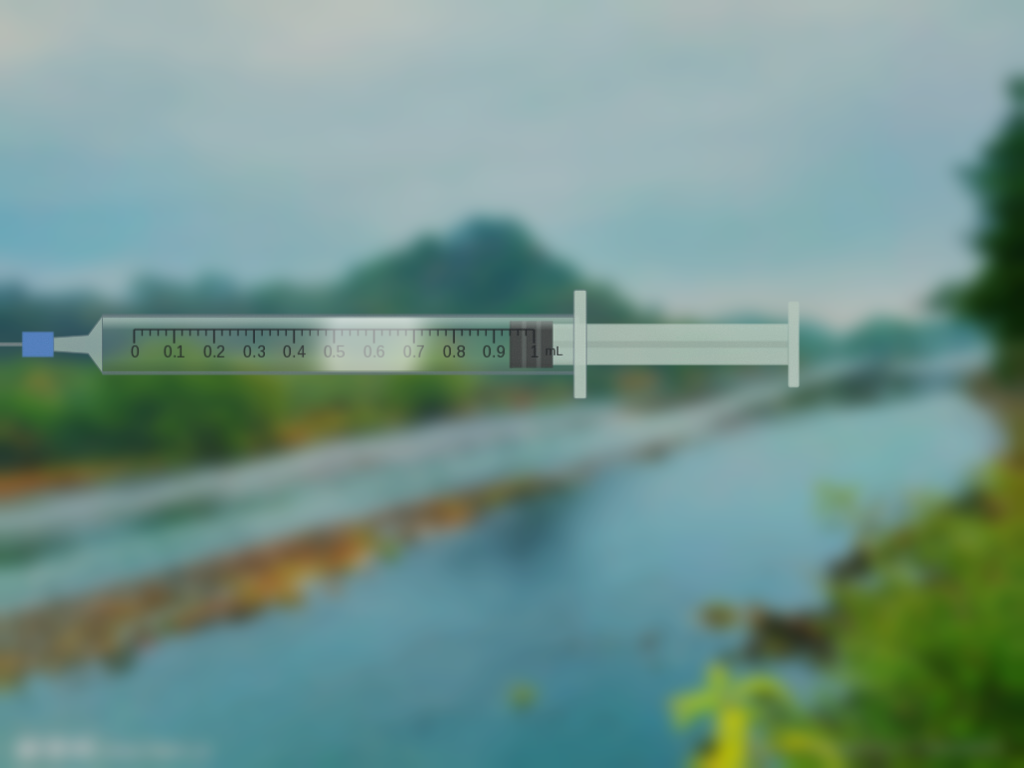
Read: {"value": 0.94, "unit": "mL"}
